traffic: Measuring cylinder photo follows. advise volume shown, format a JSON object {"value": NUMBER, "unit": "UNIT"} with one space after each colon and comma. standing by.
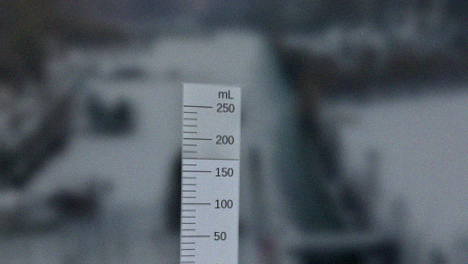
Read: {"value": 170, "unit": "mL"}
